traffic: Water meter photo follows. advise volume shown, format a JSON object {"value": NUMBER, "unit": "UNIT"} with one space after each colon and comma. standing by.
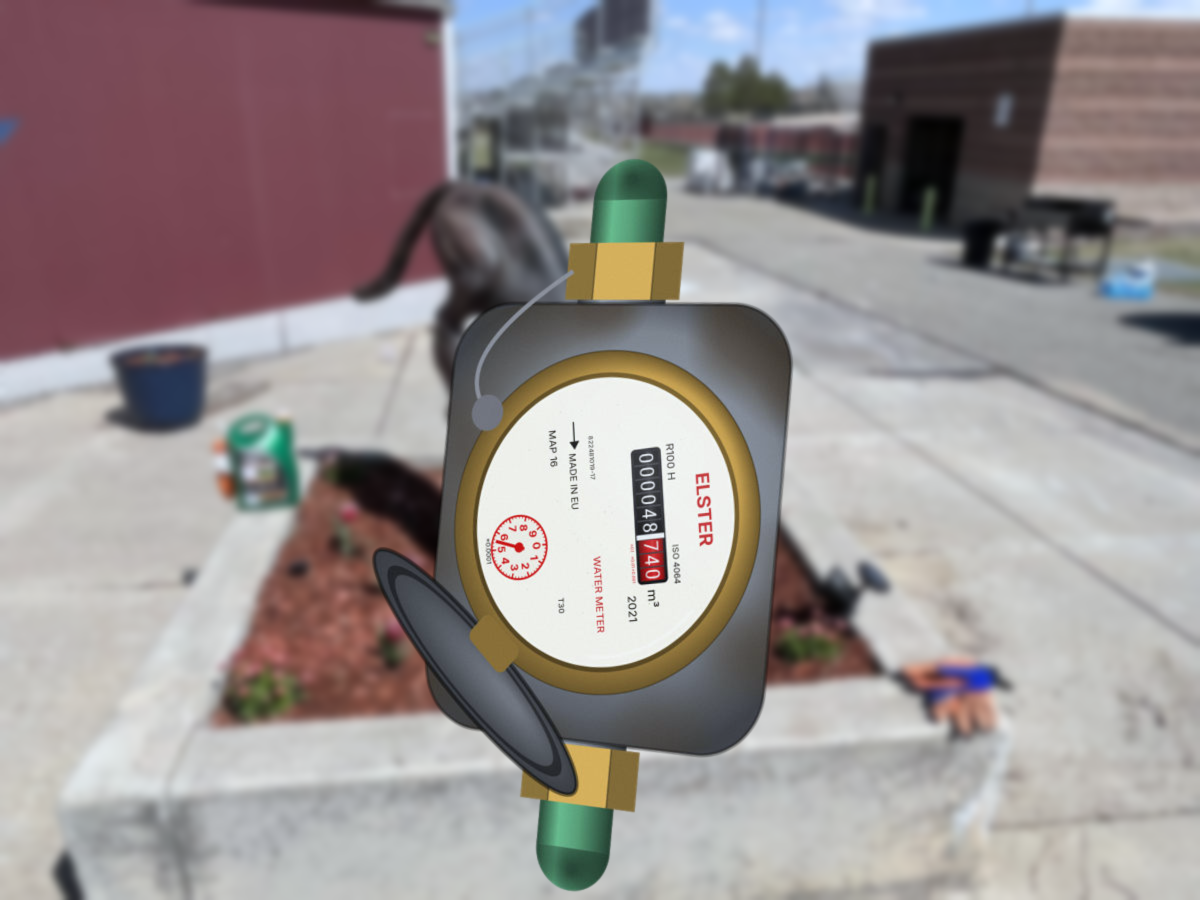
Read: {"value": 48.7405, "unit": "m³"}
